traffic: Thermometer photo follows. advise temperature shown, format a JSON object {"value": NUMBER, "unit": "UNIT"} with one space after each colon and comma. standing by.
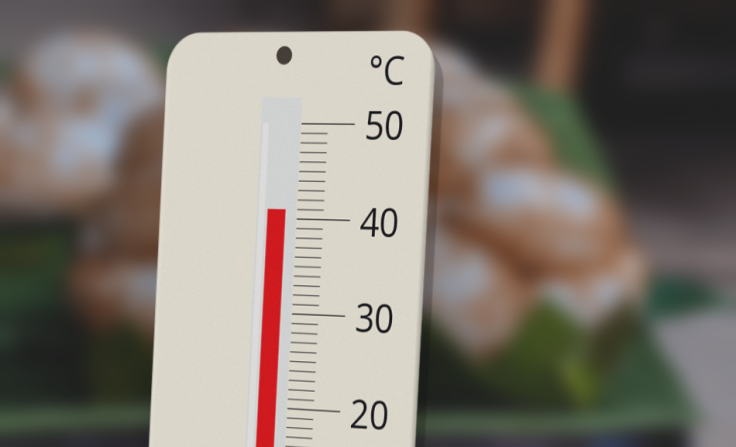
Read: {"value": 41, "unit": "°C"}
